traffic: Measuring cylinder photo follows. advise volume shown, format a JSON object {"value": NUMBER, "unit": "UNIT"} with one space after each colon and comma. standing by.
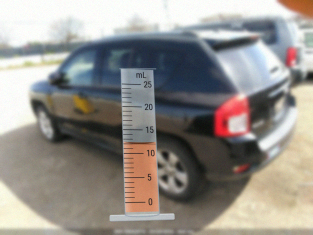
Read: {"value": 12, "unit": "mL"}
